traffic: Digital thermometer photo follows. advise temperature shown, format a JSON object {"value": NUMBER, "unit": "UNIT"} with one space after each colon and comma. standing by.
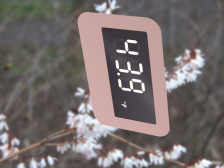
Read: {"value": 43.9, "unit": "°F"}
